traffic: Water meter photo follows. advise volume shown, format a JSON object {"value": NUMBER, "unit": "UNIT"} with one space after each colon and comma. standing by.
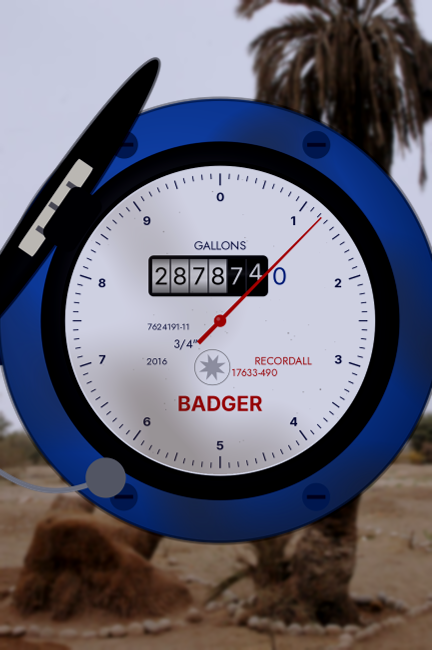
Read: {"value": 2878741.2, "unit": "gal"}
